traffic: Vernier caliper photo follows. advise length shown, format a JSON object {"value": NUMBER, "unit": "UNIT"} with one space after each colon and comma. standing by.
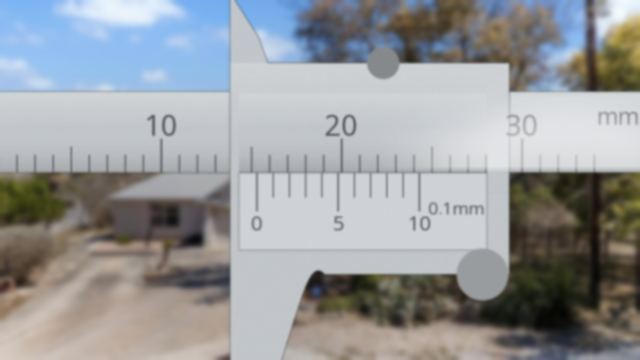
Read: {"value": 15.3, "unit": "mm"}
